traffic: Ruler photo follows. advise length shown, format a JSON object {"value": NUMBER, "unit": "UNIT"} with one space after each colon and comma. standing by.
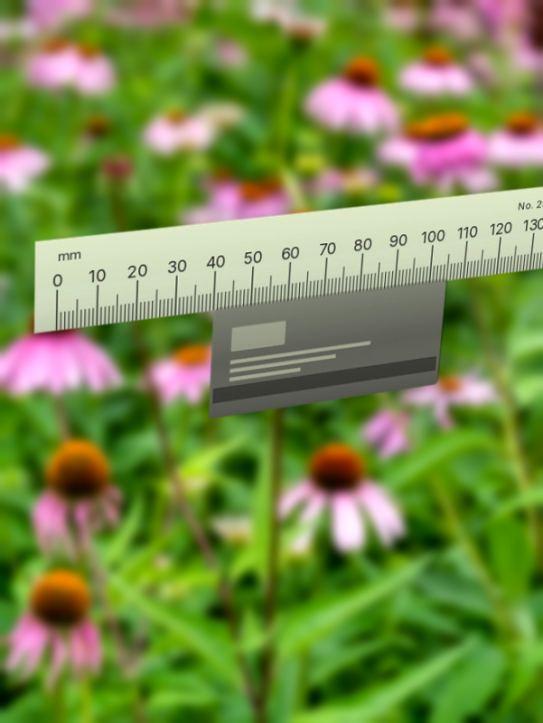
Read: {"value": 65, "unit": "mm"}
